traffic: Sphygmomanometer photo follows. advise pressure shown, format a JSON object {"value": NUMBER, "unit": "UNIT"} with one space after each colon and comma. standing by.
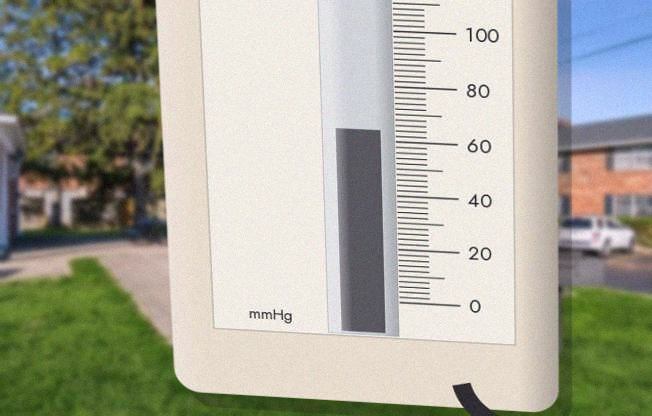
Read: {"value": 64, "unit": "mmHg"}
